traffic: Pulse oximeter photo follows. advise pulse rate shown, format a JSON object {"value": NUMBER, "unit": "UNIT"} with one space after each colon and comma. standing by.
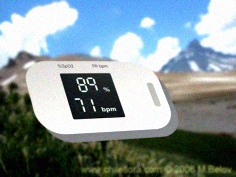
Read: {"value": 71, "unit": "bpm"}
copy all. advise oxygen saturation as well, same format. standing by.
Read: {"value": 89, "unit": "%"}
